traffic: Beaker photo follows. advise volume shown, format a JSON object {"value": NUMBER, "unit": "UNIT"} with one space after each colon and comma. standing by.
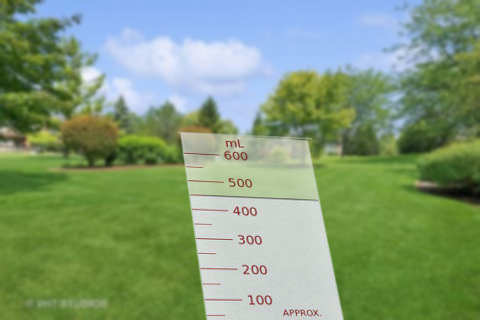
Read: {"value": 450, "unit": "mL"}
